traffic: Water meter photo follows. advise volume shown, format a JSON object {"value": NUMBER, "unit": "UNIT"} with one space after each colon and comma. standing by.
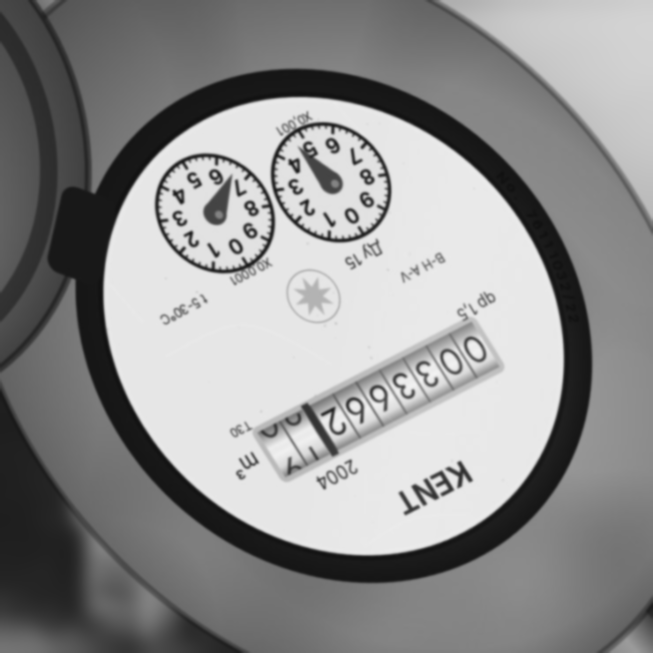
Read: {"value": 33662.1946, "unit": "m³"}
